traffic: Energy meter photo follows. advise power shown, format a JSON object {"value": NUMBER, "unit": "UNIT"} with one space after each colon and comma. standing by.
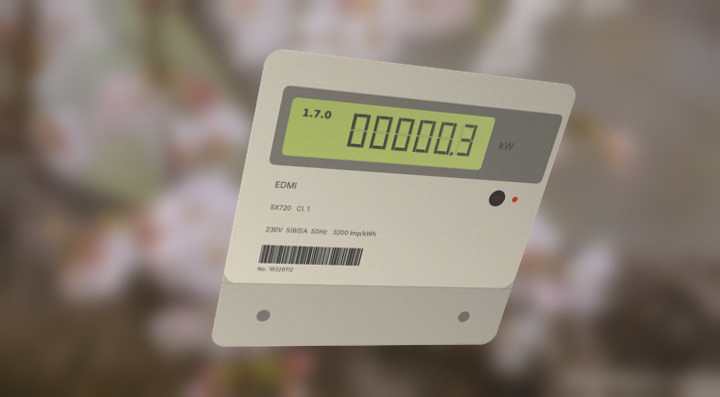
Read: {"value": 0.3, "unit": "kW"}
